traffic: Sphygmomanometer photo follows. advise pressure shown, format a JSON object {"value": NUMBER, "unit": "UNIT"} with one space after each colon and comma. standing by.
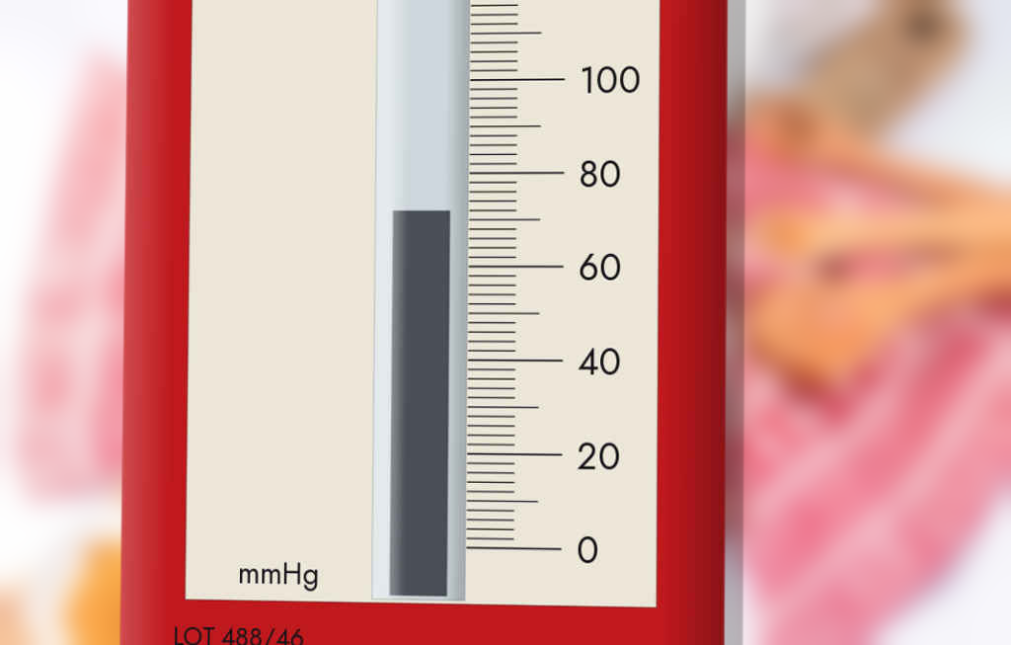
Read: {"value": 72, "unit": "mmHg"}
